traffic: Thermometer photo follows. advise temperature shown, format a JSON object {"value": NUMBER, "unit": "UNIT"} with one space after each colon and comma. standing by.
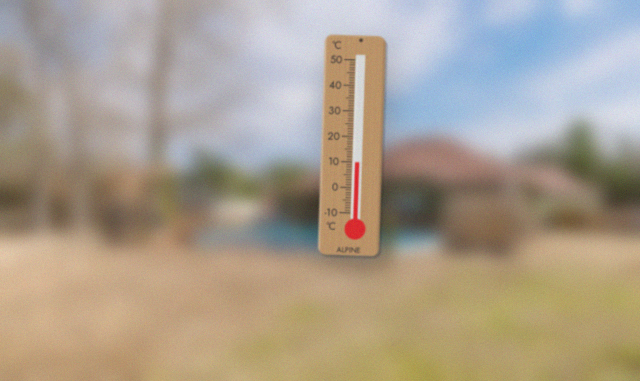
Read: {"value": 10, "unit": "°C"}
